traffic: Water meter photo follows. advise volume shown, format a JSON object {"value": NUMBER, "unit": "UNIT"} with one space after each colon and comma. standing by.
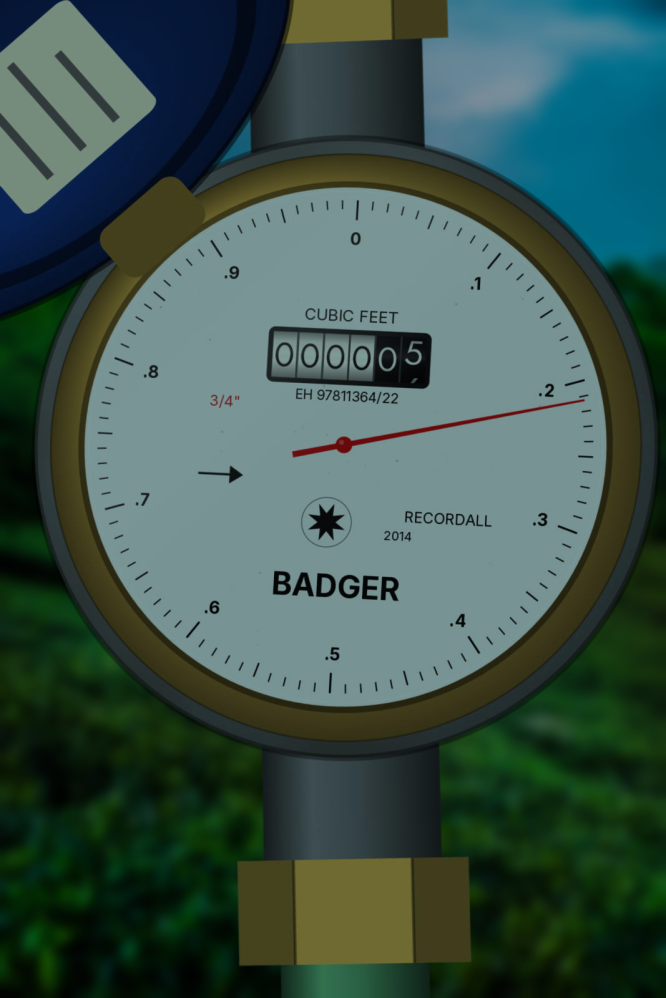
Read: {"value": 5.21, "unit": "ft³"}
